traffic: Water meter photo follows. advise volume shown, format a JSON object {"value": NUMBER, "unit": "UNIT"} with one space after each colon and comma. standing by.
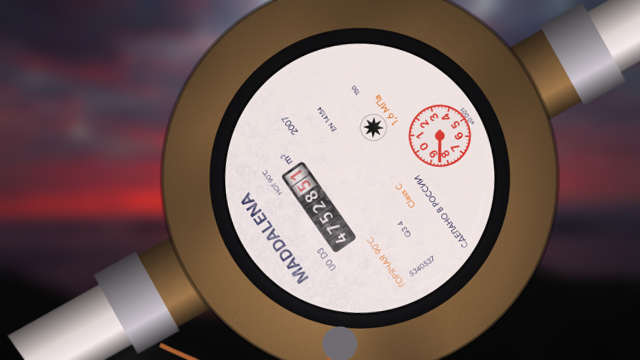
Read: {"value": 47528.518, "unit": "m³"}
